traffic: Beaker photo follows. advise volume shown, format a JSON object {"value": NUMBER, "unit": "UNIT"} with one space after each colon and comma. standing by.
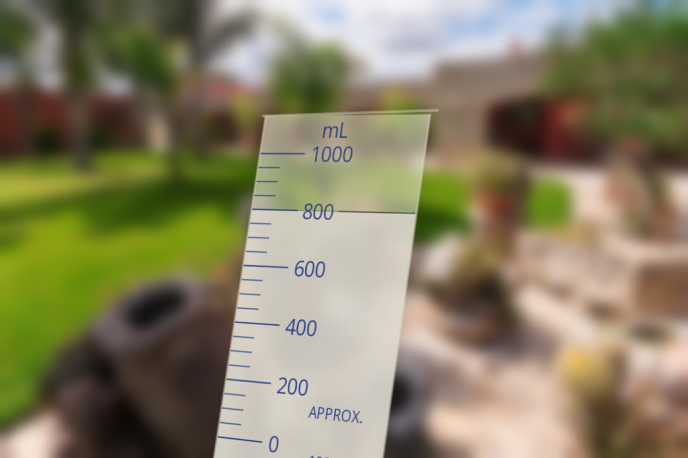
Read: {"value": 800, "unit": "mL"}
